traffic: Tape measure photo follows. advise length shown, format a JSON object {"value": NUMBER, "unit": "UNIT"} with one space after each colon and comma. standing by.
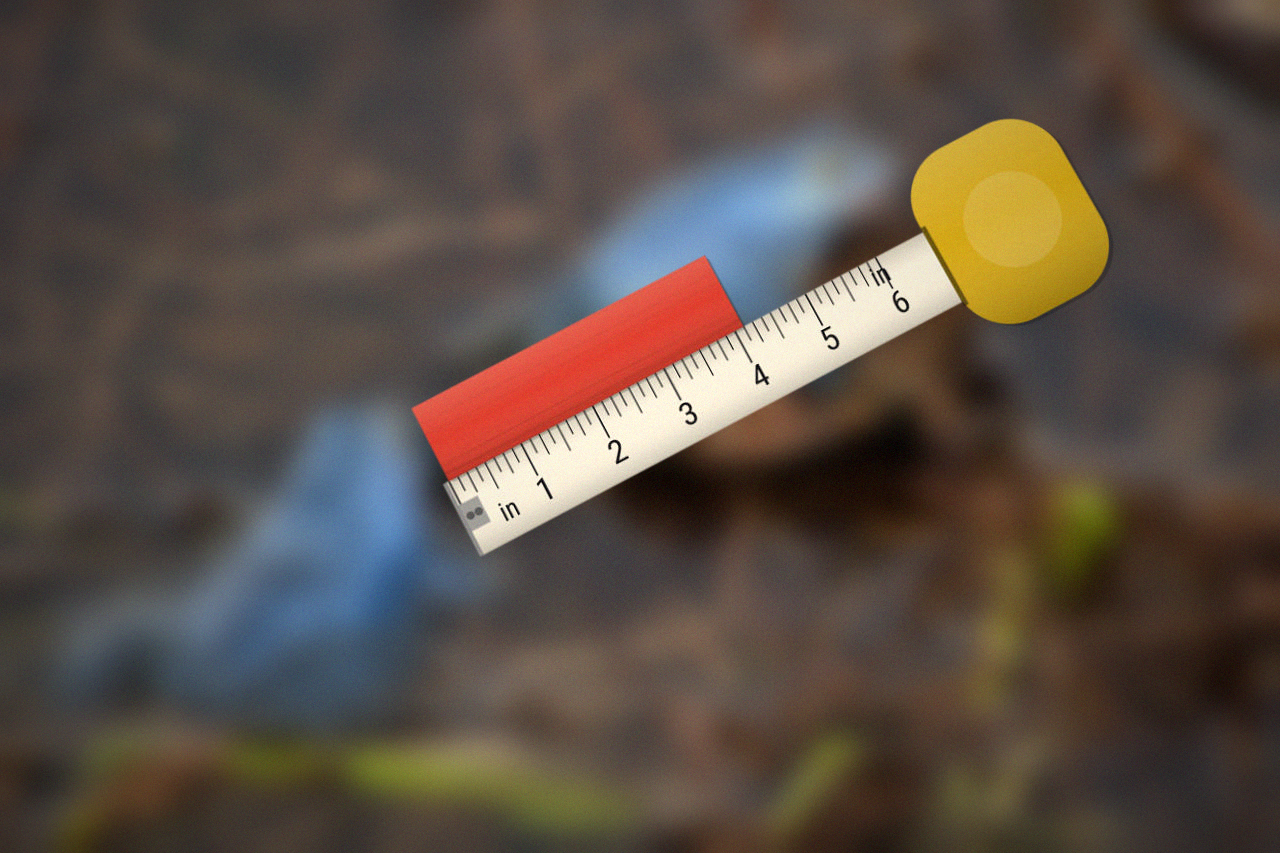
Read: {"value": 4.125, "unit": "in"}
